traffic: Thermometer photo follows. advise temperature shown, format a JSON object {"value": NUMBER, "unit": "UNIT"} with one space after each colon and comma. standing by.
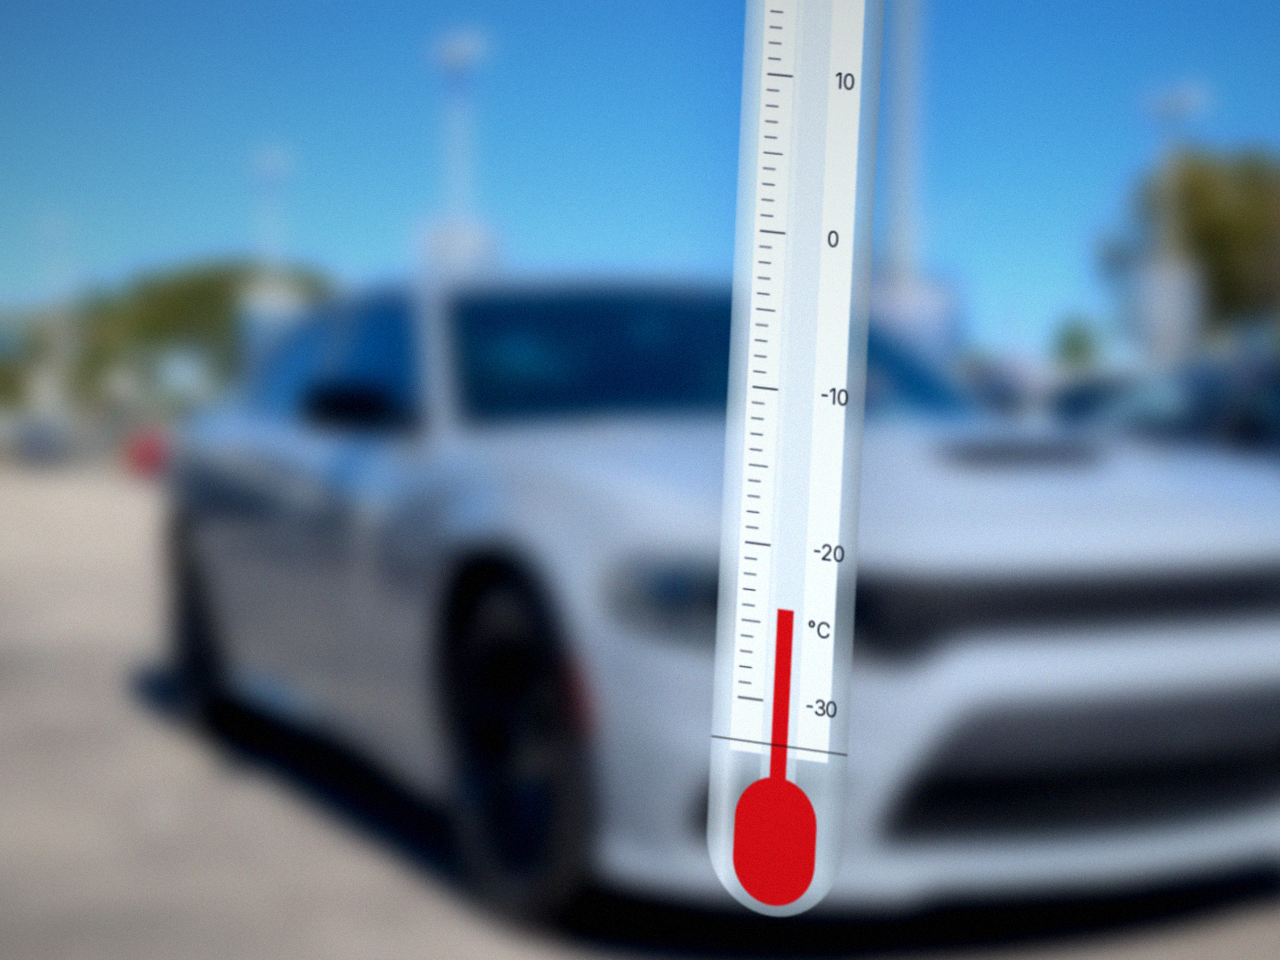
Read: {"value": -24, "unit": "°C"}
